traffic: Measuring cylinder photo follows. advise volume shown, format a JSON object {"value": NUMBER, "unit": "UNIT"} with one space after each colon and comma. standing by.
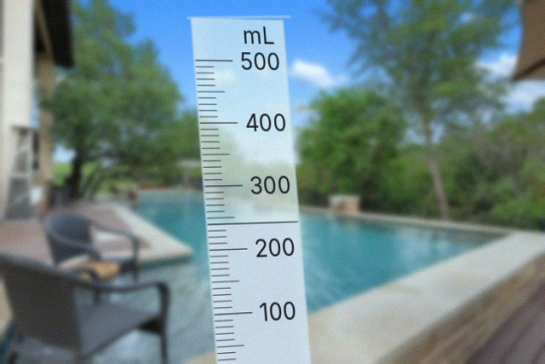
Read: {"value": 240, "unit": "mL"}
